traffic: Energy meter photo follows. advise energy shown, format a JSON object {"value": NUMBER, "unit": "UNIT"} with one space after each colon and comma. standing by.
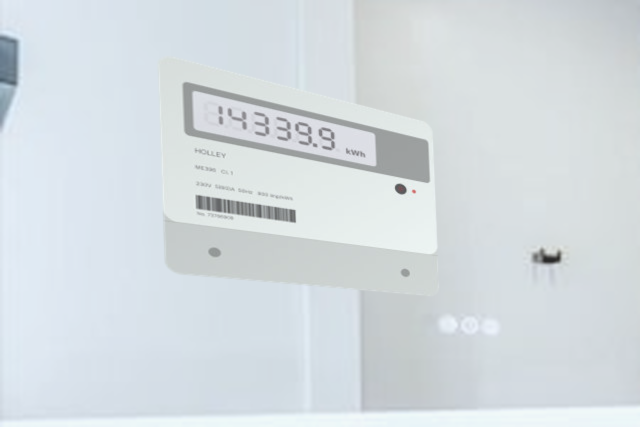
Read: {"value": 14339.9, "unit": "kWh"}
